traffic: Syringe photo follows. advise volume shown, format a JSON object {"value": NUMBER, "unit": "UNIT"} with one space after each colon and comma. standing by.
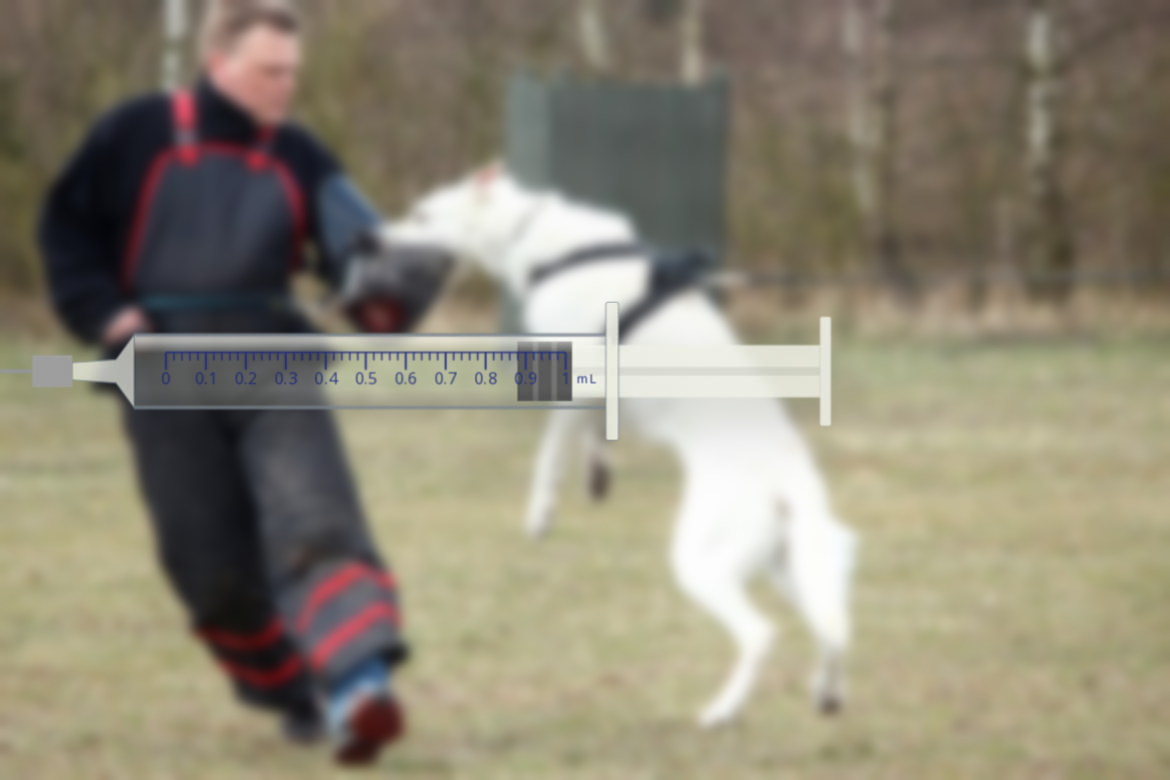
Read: {"value": 0.88, "unit": "mL"}
